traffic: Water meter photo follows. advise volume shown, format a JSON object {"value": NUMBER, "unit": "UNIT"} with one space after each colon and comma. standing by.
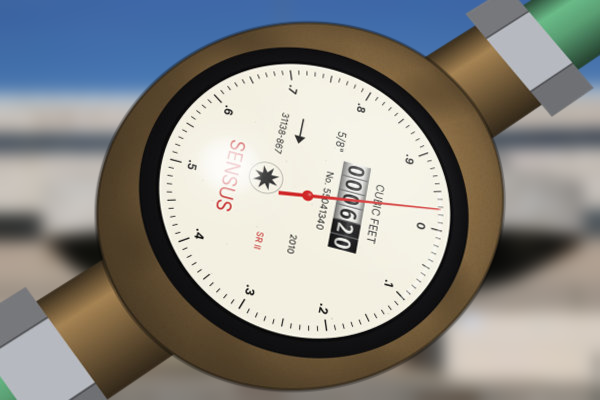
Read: {"value": 619.97, "unit": "ft³"}
